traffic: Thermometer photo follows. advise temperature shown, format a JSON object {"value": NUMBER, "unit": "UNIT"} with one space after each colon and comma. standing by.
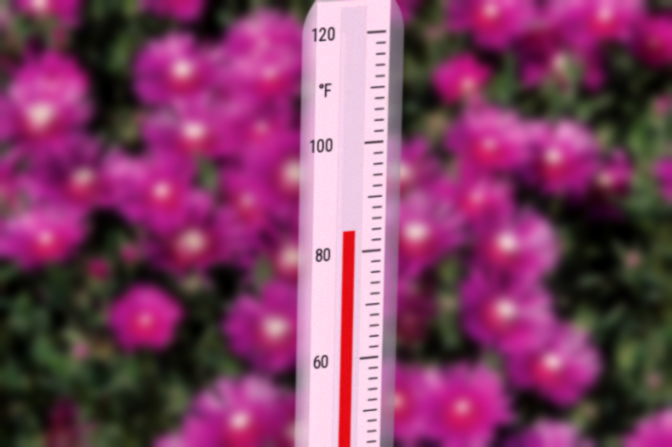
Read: {"value": 84, "unit": "°F"}
